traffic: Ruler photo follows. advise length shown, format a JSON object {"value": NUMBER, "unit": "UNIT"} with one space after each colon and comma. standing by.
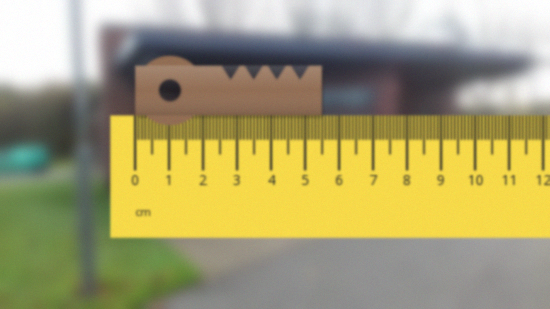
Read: {"value": 5.5, "unit": "cm"}
